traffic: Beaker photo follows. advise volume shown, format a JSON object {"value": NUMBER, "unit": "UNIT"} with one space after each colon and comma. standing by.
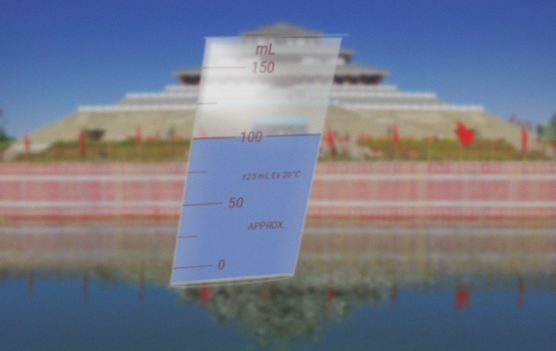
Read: {"value": 100, "unit": "mL"}
